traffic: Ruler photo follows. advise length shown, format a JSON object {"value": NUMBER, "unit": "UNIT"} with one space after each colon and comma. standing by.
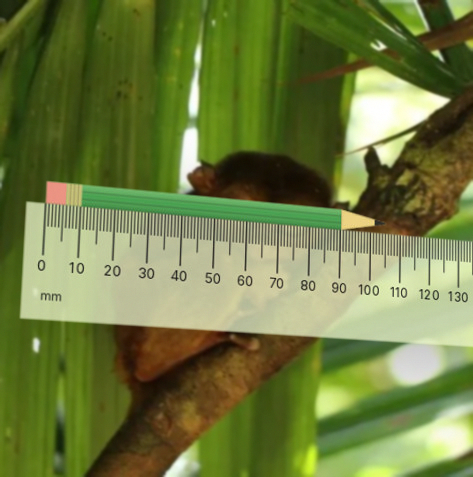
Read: {"value": 105, "unit": "mm"}
